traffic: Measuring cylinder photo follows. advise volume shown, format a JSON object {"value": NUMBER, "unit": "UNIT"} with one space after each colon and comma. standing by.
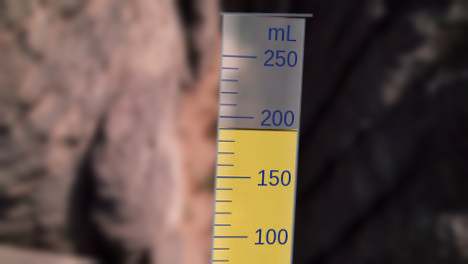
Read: {"value": 190, "unit": "mL"}
